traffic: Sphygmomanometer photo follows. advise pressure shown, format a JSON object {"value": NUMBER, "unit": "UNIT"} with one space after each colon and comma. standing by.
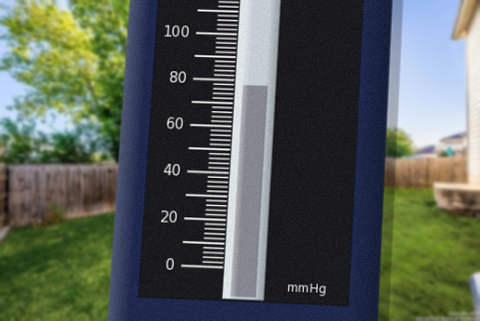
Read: {"value": 78, "unit": "mmHg"}
